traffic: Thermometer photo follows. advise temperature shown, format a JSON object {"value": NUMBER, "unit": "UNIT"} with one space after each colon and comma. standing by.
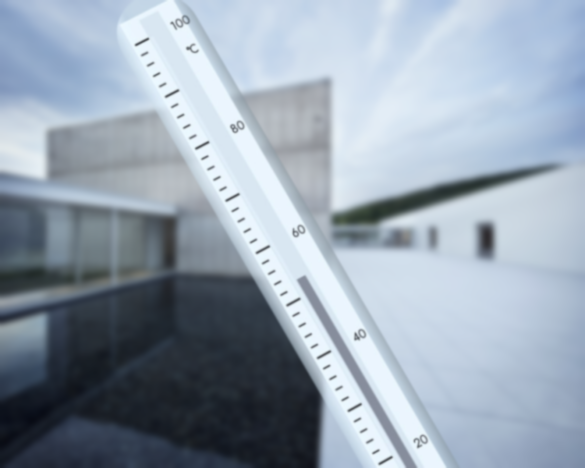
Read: {"value": 53, "unit": "°C"}
